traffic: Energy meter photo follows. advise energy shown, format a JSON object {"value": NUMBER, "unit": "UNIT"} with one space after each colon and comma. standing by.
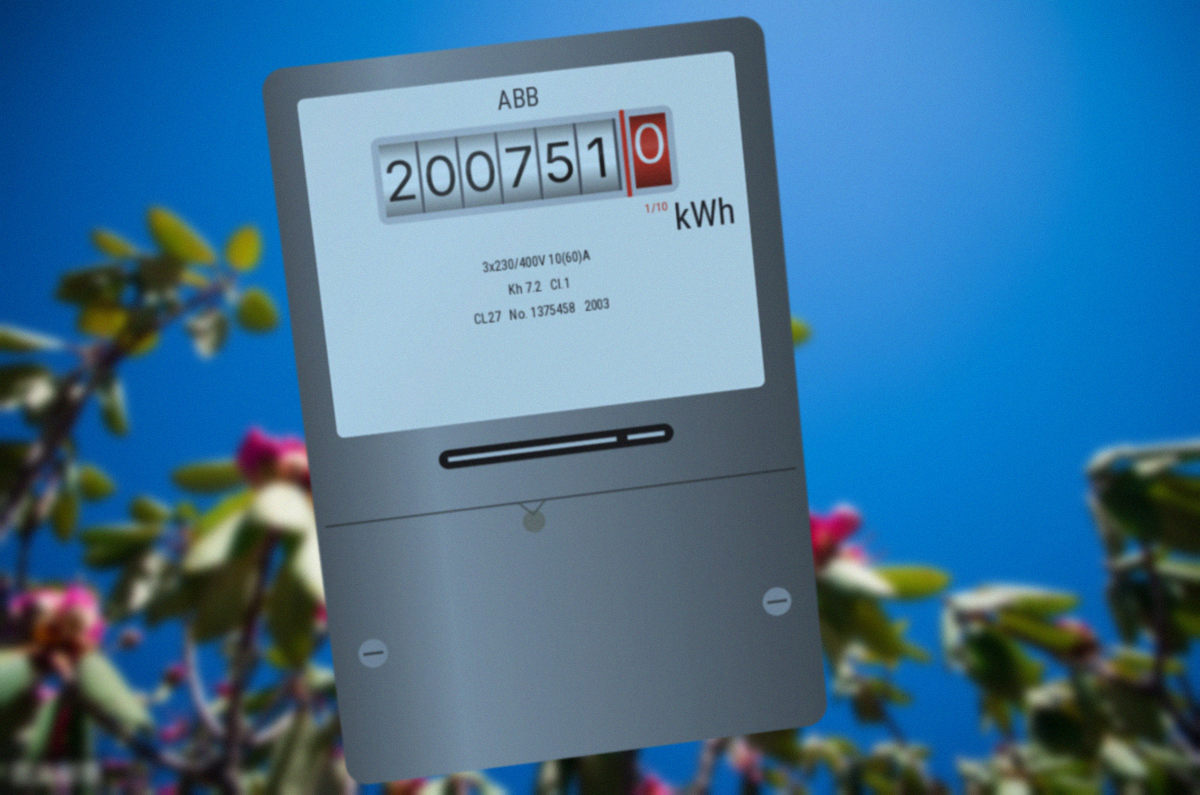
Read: {"value": 200751.0, "unit": "kWh"}
